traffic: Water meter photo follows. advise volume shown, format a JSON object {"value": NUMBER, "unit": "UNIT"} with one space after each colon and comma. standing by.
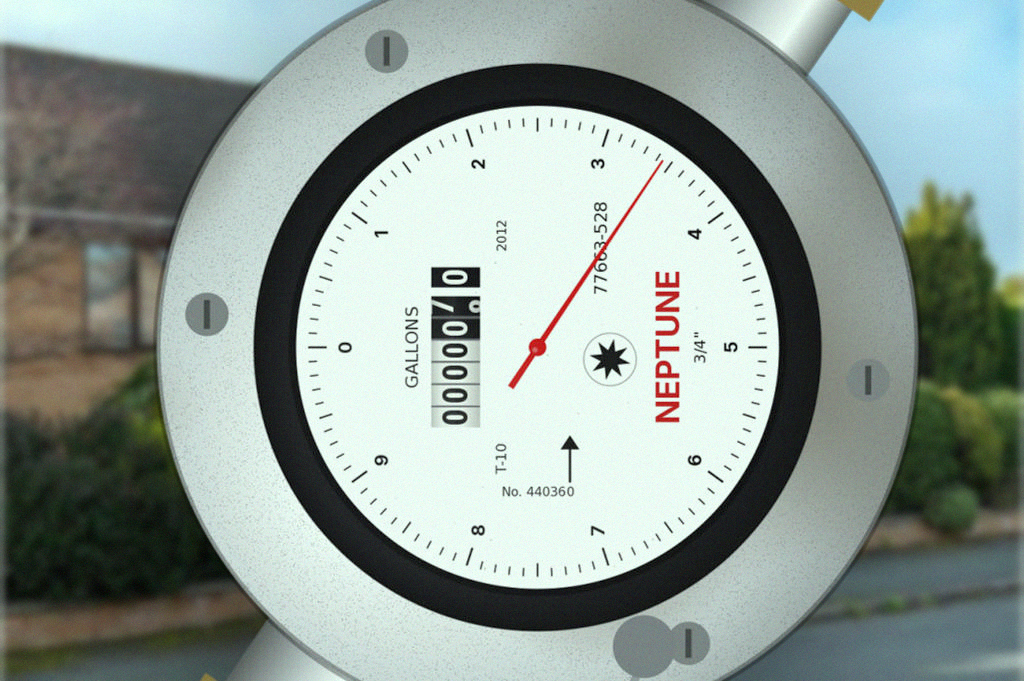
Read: {"value": 73.4, "unit": "gal"}
